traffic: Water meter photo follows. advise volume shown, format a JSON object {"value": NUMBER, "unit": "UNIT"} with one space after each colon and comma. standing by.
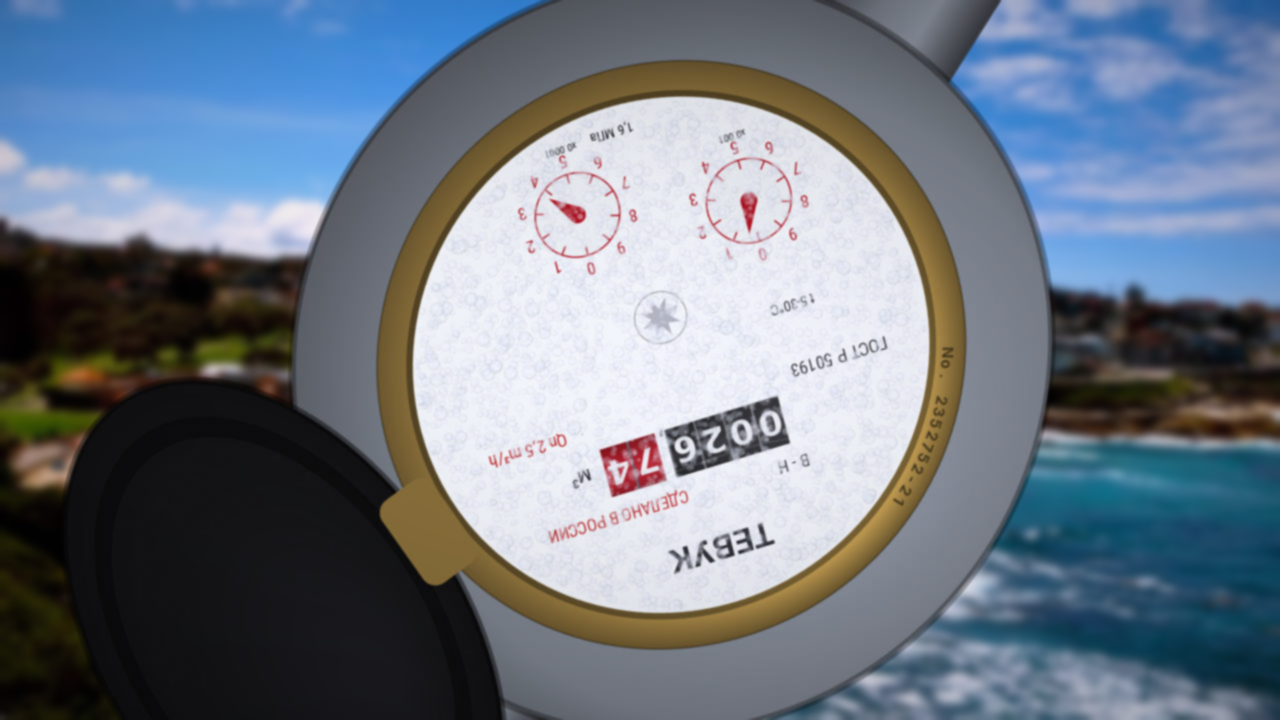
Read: {"value": 26.7403, "unit": "m³"}
